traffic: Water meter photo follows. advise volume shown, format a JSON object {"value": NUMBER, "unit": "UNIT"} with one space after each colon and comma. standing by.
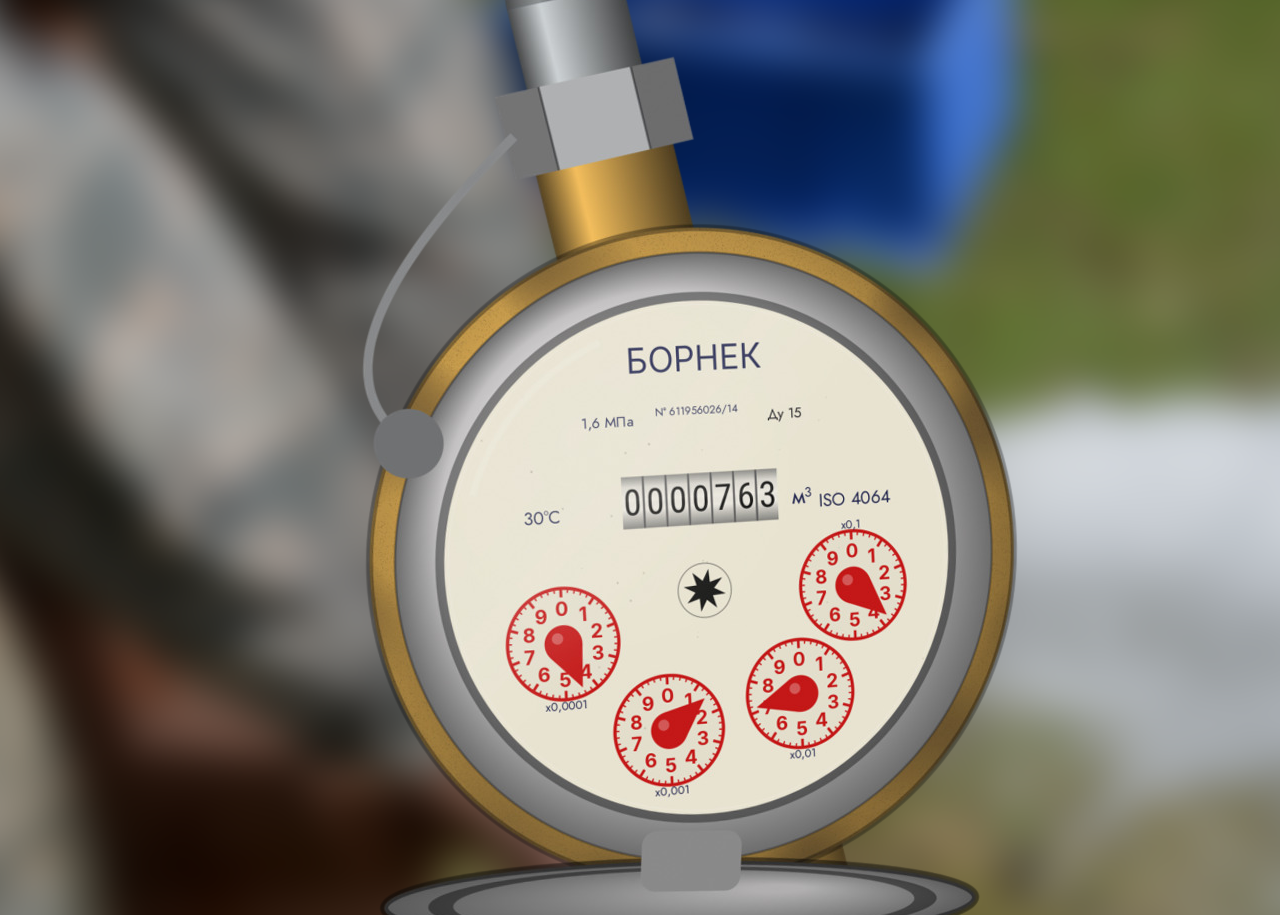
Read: {"value": 763.3714, "unit": "m³"}
